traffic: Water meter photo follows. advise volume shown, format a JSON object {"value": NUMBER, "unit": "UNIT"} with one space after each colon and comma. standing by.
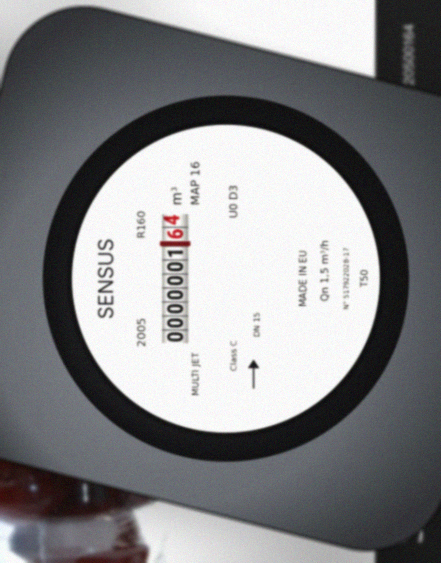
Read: {"value": 1.64, "unit": "m³"}
